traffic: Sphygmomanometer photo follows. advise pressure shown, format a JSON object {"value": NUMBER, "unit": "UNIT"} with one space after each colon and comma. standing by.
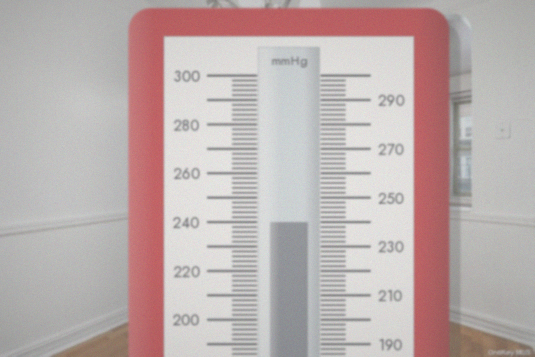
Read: {"value": 240, "unit": "mmHg"}
